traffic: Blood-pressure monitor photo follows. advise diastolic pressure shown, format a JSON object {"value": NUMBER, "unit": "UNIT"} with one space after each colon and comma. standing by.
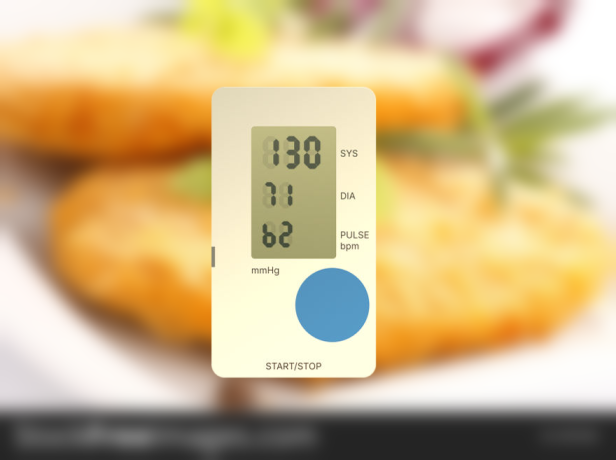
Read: {"value": 71, "unit": "mmHg"}
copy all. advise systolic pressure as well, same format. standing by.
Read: {"value": 130, "unit": "mmHg"}
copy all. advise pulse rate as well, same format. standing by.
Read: {"value": 62, "unit": "bpm"}
